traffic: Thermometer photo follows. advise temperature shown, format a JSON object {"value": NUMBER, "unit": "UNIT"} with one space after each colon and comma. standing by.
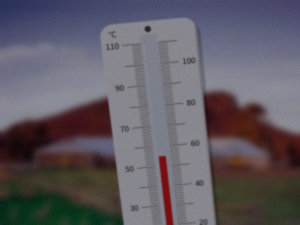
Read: {"value": 55, "unit": "°C"}
